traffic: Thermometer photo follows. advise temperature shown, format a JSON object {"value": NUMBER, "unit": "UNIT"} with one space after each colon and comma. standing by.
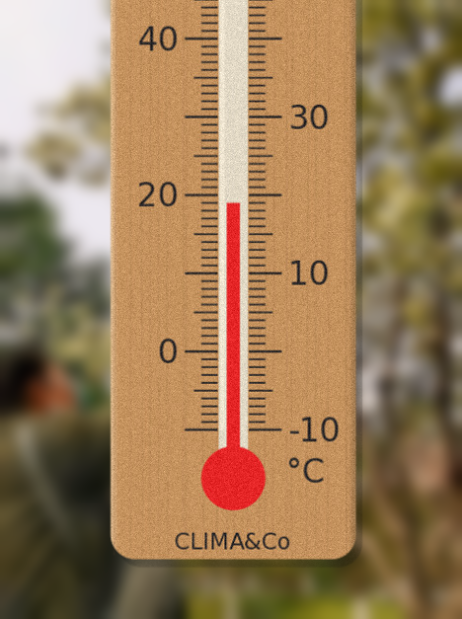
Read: {"value": 19, "unit": "°C"}
